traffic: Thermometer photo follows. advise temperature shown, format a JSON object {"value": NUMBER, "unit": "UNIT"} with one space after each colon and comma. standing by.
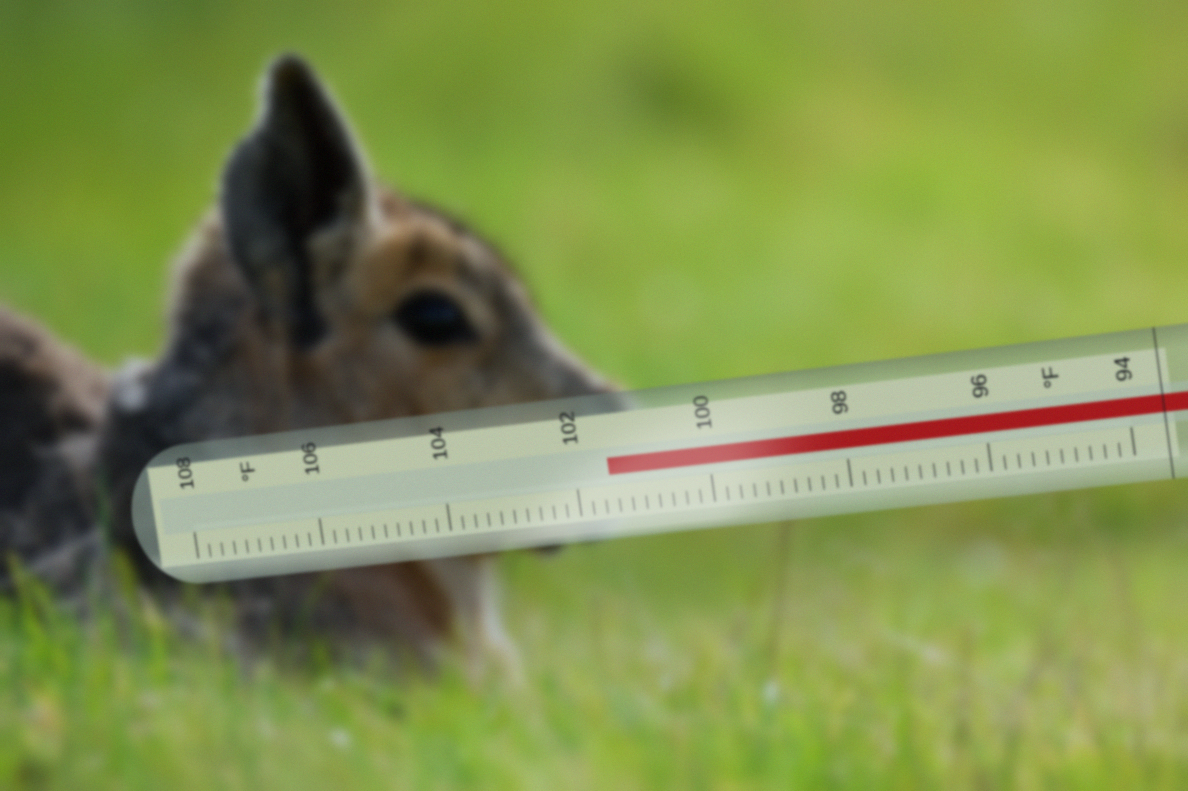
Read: {"value": 101.5, "unit": "°F"}
